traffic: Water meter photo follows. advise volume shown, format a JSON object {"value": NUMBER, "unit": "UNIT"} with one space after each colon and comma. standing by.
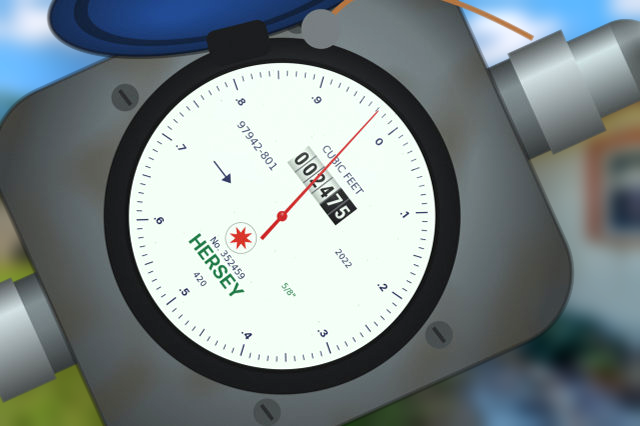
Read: {"value": 2474.97, "unit": "ft³"}
